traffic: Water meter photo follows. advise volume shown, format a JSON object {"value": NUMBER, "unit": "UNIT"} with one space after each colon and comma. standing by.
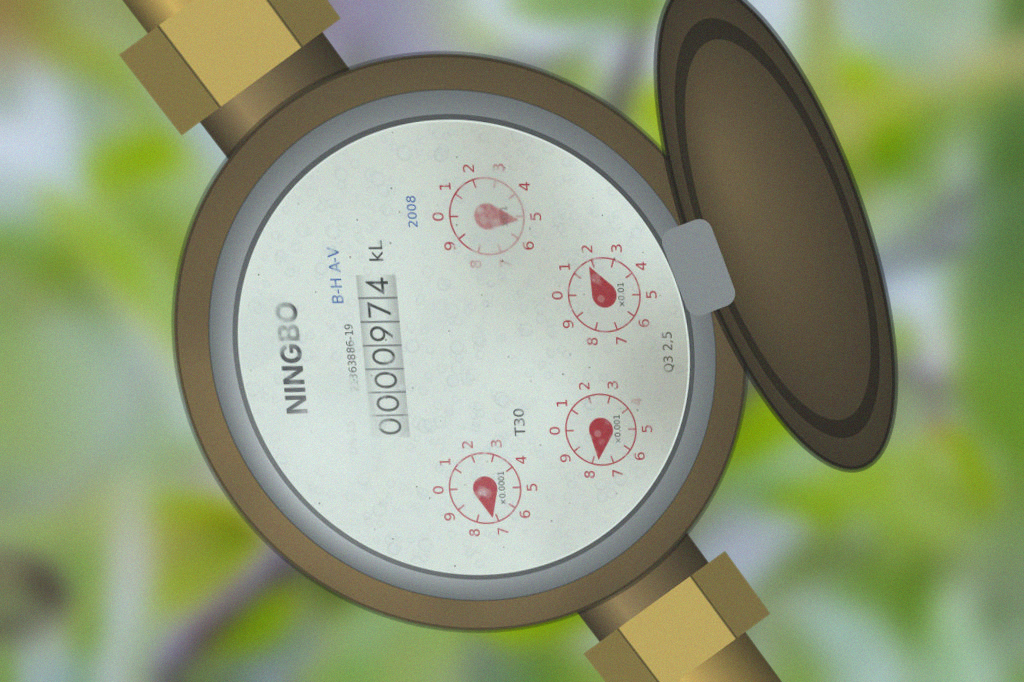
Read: {"value": 974.5177, "unit": "kL"}
